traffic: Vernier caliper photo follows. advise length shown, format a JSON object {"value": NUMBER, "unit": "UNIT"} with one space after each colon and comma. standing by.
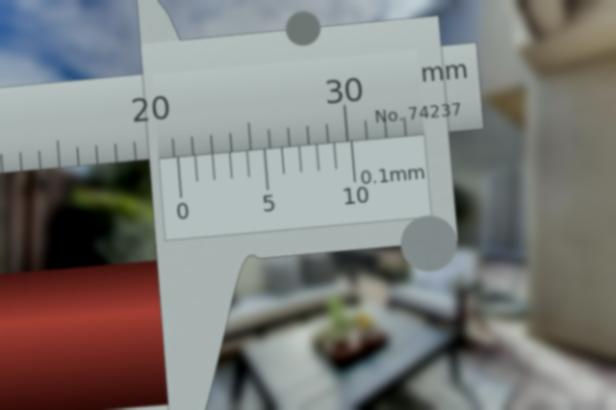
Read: {"value": 21.2, "unit": "mm"}
